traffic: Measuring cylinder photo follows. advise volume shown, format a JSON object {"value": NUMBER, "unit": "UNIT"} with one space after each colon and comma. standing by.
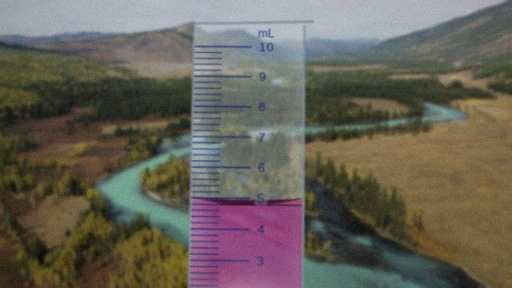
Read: {"value": 4.8, "unit": "mL"}
